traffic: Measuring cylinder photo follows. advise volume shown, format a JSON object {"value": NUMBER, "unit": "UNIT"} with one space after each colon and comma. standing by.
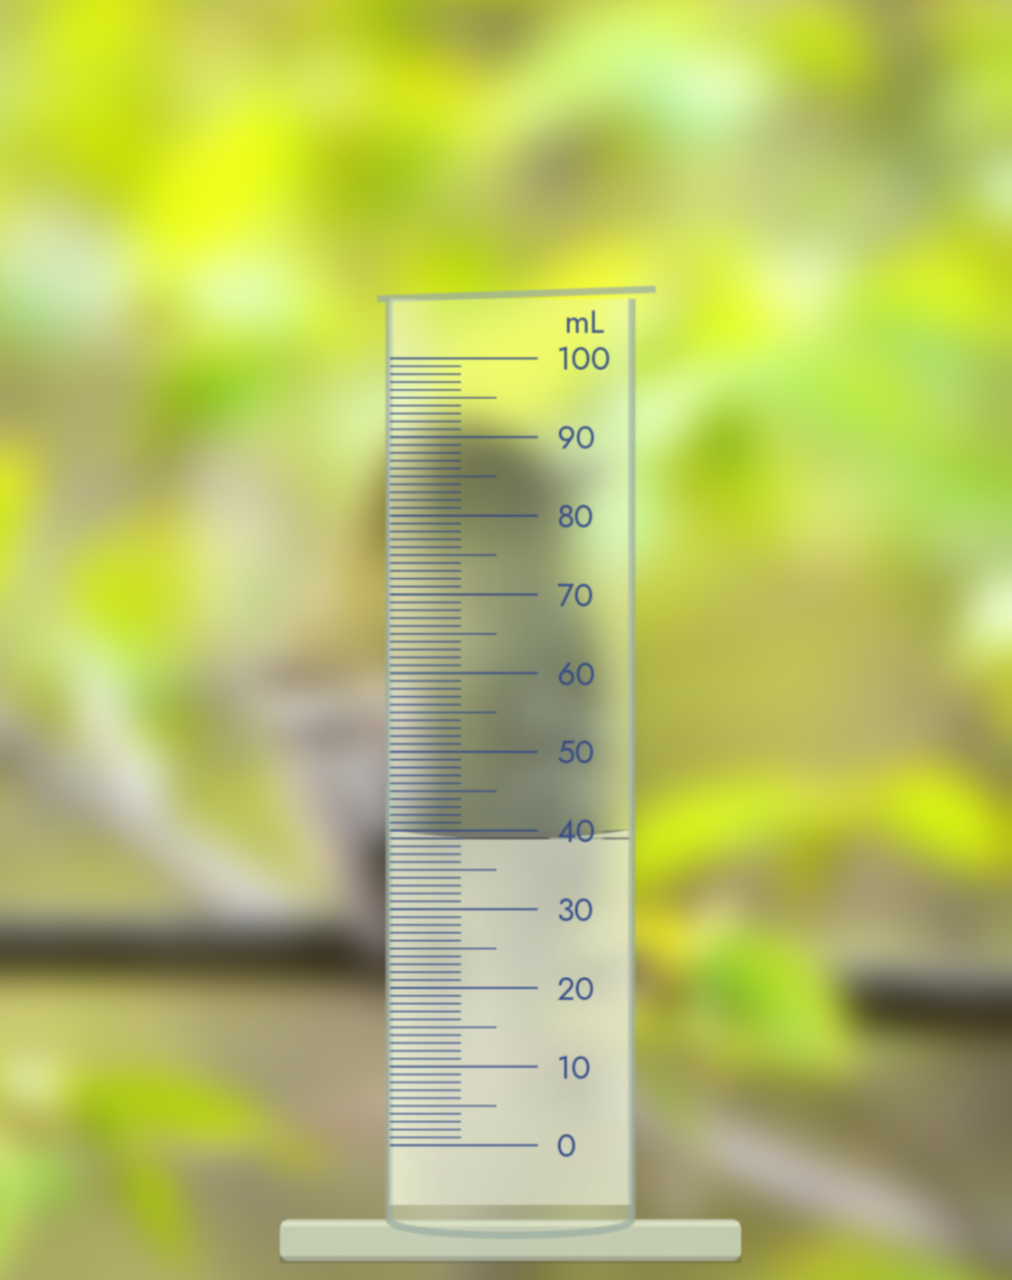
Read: {"value": 39, "unit": "mL"}
